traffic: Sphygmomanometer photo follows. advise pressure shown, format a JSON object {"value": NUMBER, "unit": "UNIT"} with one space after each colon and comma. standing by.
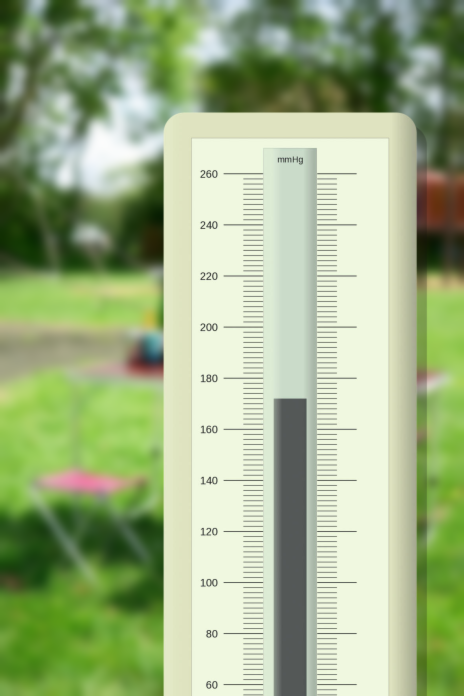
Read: {"value": 172, "unit": "mmHg"}
